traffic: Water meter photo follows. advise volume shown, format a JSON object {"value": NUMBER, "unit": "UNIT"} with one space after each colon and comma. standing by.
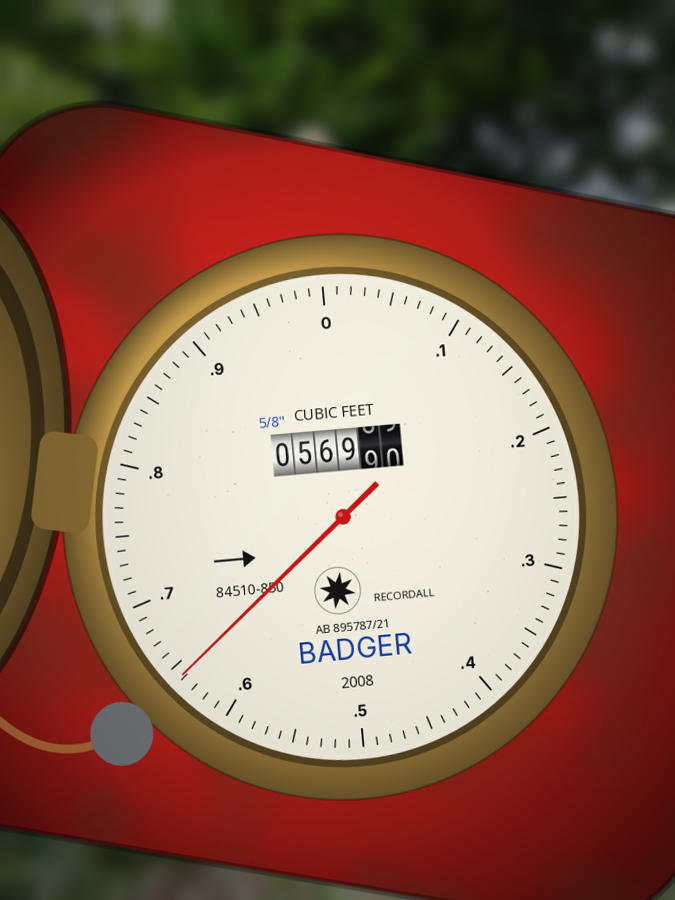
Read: {"value": 56989.64, "unit": "ft³"}
